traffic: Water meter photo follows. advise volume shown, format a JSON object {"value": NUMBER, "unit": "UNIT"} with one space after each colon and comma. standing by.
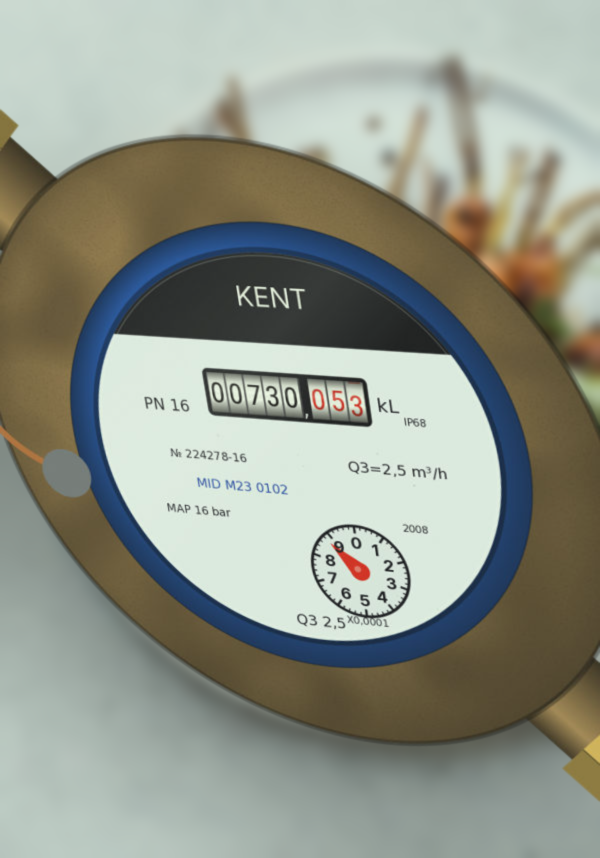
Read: {"value": 730.0528, "unit": "kL"}
